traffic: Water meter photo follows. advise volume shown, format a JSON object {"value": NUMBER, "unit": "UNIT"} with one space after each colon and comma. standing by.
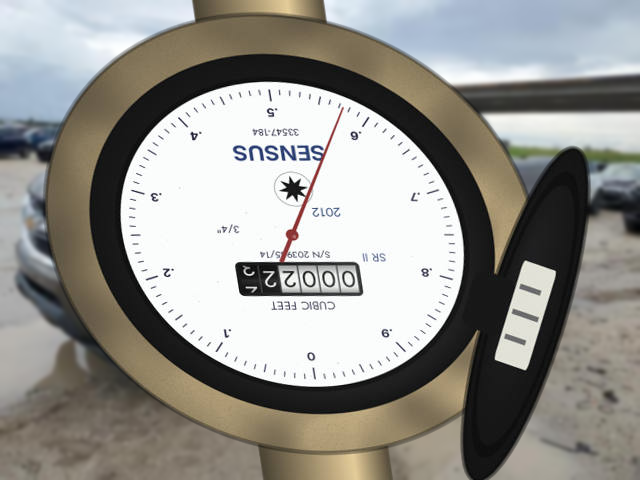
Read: {"value": 222.57, "unit": "ft³"}
